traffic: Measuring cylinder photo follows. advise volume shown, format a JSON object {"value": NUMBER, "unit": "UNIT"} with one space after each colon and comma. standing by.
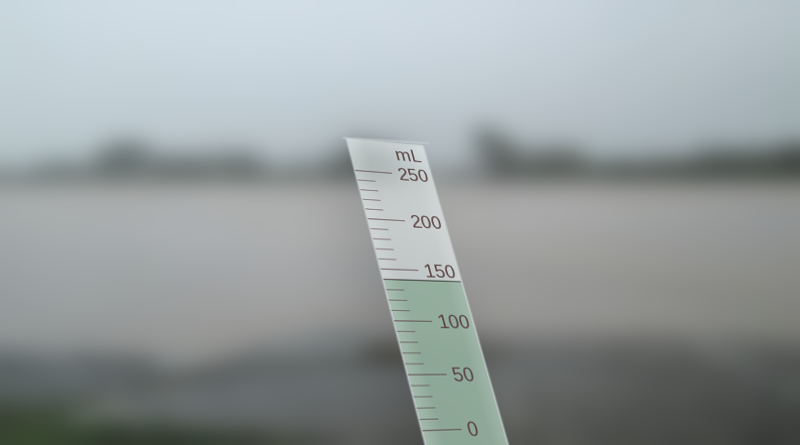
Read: {"value": 140, "unit": "mL"}
